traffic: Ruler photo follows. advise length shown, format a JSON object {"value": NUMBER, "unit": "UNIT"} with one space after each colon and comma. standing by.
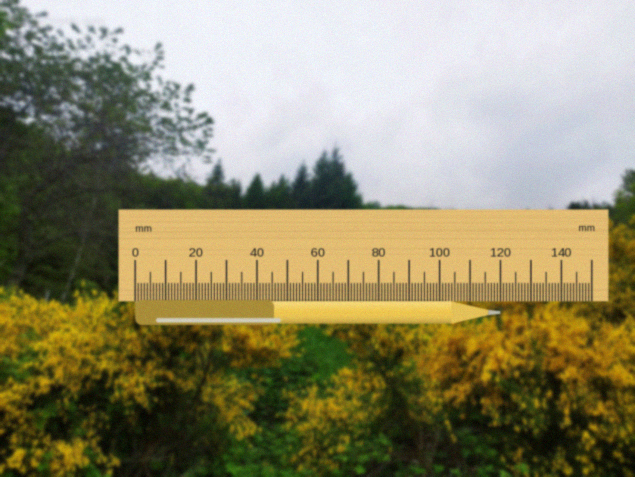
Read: {"value": 120, "unit": "mm"}
